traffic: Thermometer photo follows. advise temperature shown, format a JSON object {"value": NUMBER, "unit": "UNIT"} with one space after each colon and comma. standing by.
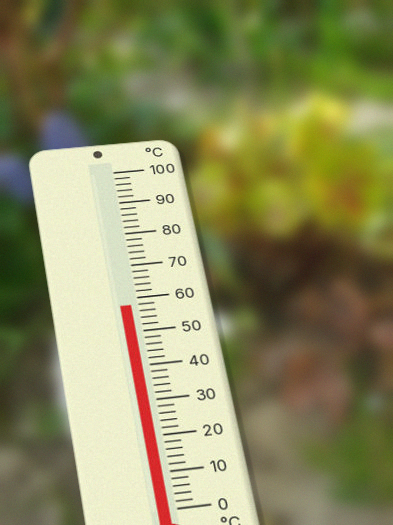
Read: {"value": 58, "unit": "°C"}
